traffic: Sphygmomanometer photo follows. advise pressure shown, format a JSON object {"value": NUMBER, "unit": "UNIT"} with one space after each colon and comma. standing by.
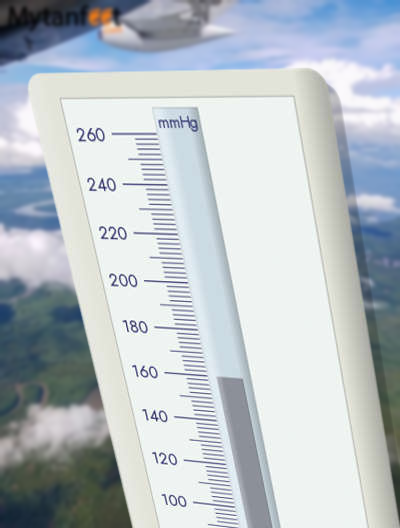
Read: {"value": 160, "unit": "mmHg"}
